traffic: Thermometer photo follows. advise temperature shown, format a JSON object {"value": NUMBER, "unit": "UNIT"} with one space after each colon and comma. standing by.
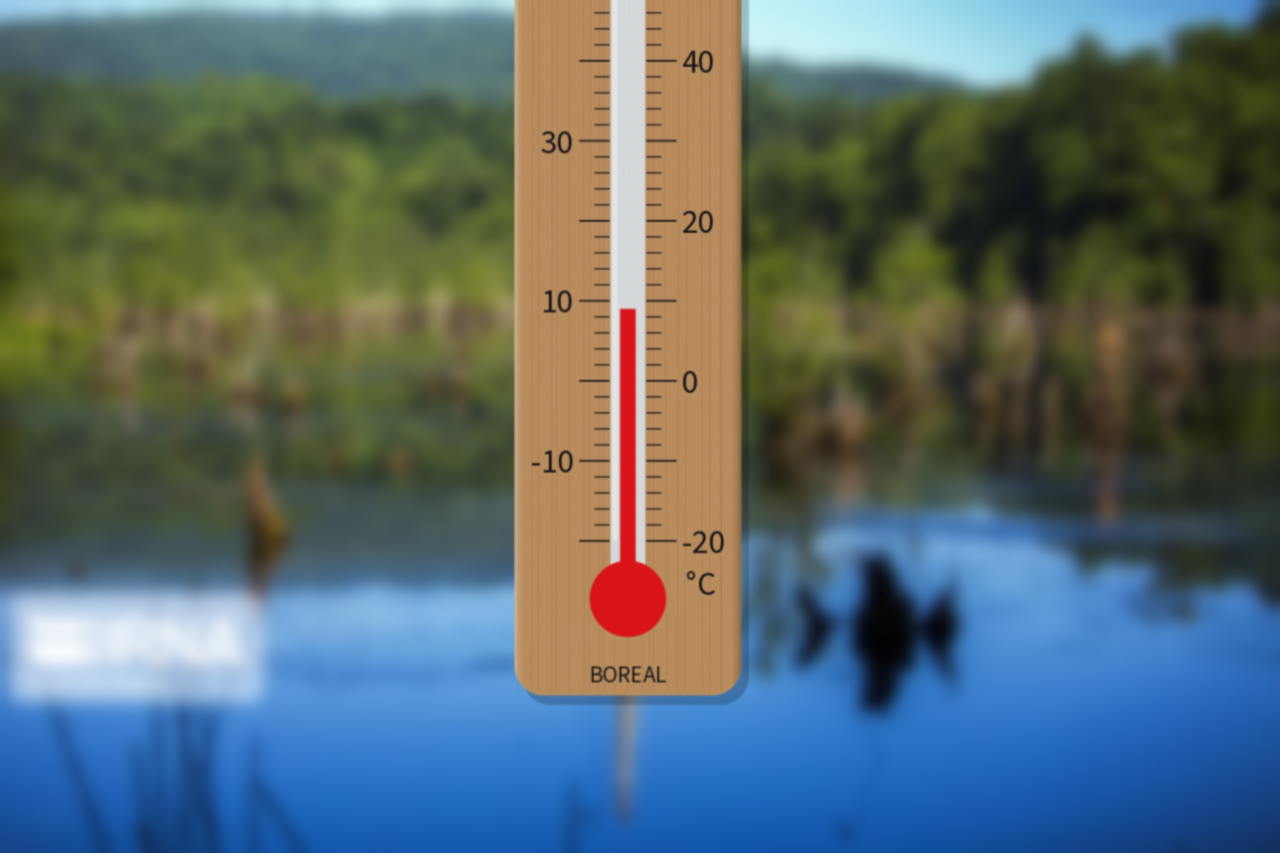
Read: {"value": 9, "unit": "°C"}
